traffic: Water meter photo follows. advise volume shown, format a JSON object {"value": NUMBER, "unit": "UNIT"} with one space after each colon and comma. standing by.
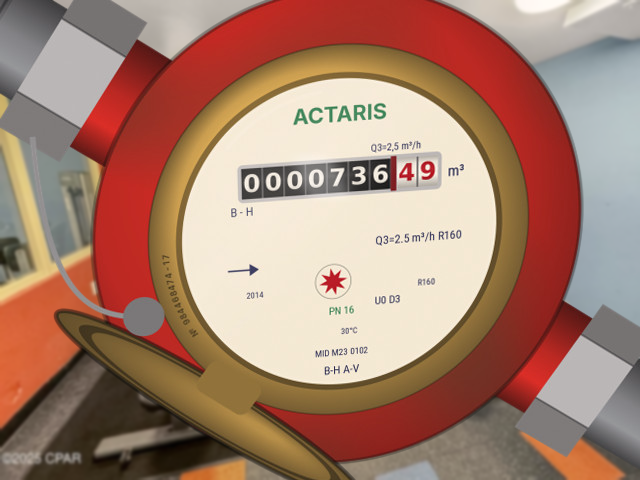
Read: {"value": 736.49, "unit": "m³"}
